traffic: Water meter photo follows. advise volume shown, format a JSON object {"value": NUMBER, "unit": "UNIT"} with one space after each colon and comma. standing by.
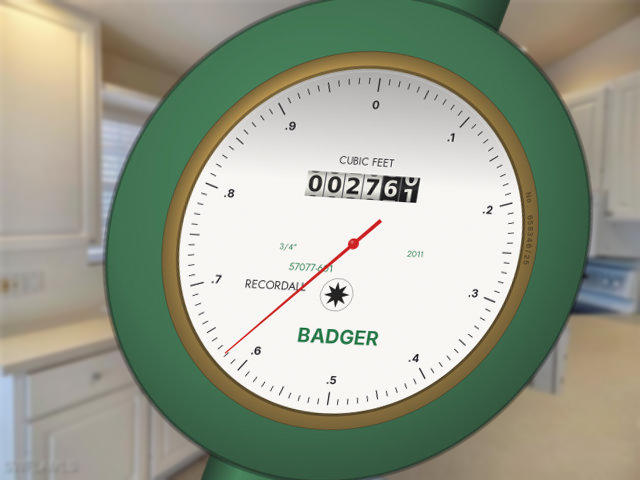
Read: {"value": 2760.62, "unit": "ft³"}
